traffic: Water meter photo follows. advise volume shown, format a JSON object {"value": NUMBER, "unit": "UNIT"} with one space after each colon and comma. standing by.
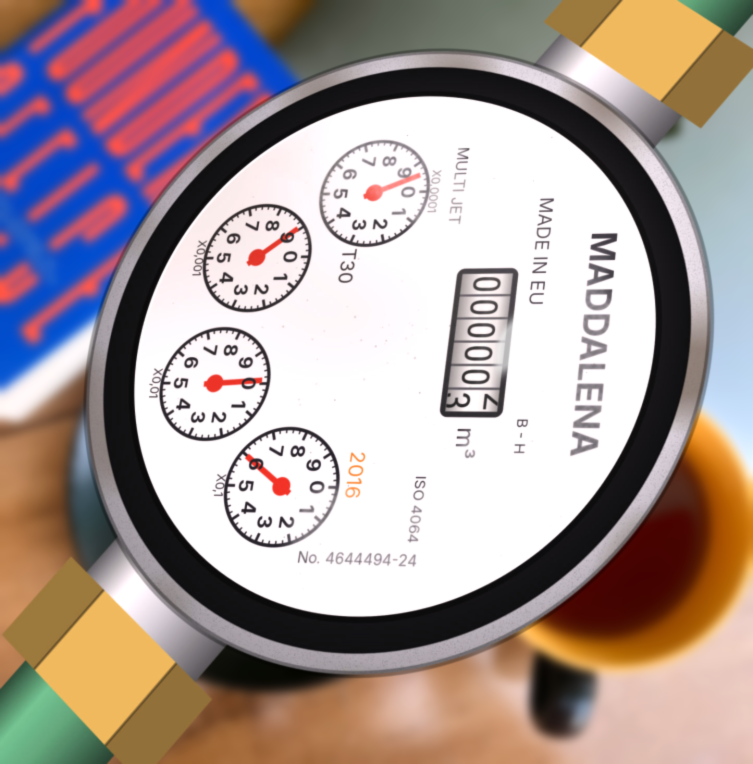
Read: {"value": 2.5989, "unit": "m³"}
